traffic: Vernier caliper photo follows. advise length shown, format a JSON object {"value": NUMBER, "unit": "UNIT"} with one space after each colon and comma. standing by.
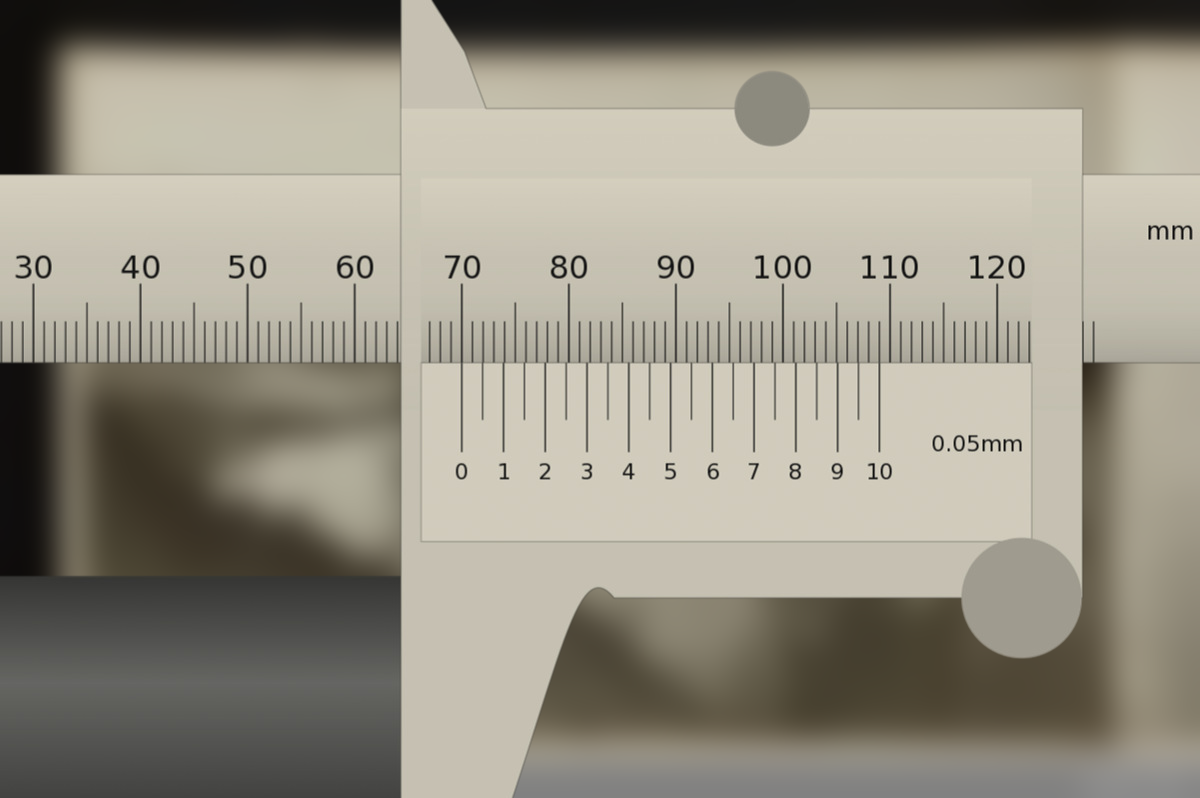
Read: {"value": 70.0, "unit": "mm"}
